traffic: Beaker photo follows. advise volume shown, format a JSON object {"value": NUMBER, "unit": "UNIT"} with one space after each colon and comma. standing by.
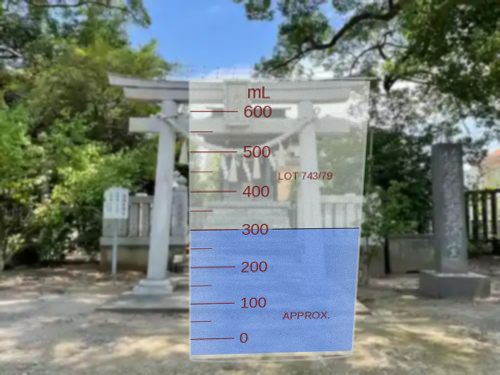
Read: {"value": 300, "unit": "mL"}
